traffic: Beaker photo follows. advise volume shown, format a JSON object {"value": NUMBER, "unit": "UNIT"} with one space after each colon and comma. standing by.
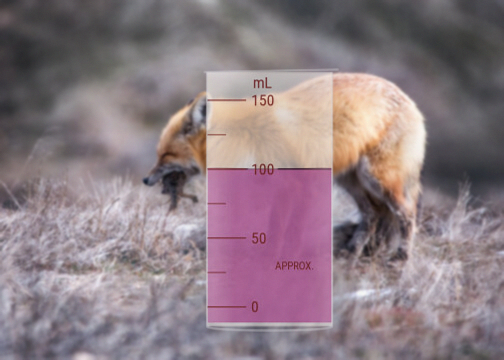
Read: {"value": 100, "unit": "mL"}
